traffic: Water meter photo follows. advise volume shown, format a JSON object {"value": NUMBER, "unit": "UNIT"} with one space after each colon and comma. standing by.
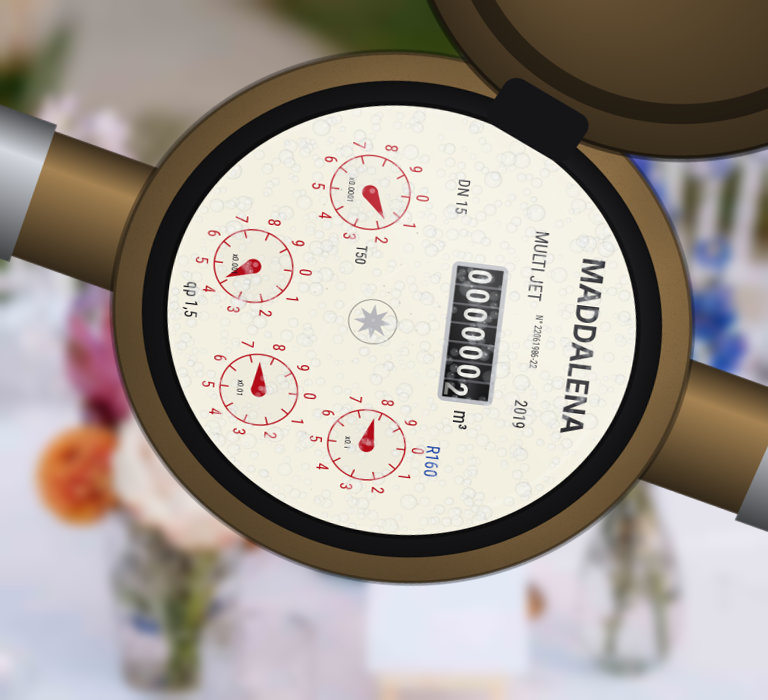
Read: {"value": 1.7741, "unit": "m³"}
